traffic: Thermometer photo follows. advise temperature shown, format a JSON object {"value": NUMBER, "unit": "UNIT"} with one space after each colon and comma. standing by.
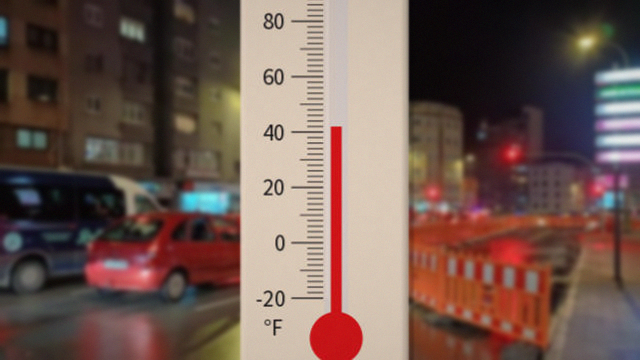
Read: {"value": 42, "unit": "°F"}
